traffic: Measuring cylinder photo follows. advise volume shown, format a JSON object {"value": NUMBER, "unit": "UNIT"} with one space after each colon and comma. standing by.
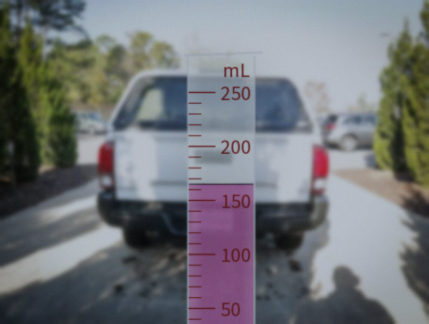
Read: {"value": 165, "unit": "mL"}
